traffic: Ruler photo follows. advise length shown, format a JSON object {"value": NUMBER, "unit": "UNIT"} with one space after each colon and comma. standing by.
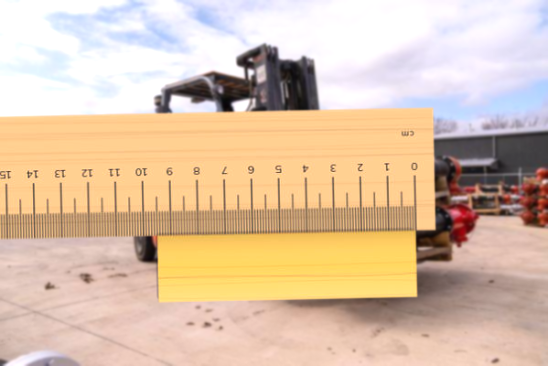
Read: {"value": 9.5, "unit": "cm"}
